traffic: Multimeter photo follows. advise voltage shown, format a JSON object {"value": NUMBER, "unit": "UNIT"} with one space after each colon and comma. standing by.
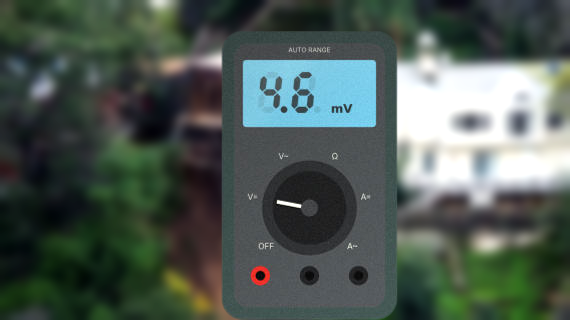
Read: {"value": 4.6, "unit": "mV"}
